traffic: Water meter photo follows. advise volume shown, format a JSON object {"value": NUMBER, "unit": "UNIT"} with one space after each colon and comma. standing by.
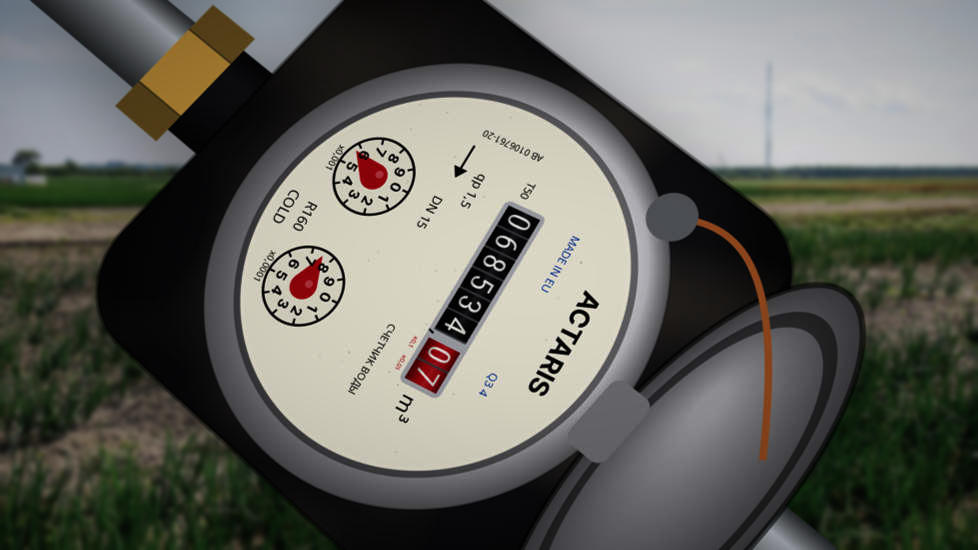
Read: {"value": 68534.0757, "unit": "m³"}
